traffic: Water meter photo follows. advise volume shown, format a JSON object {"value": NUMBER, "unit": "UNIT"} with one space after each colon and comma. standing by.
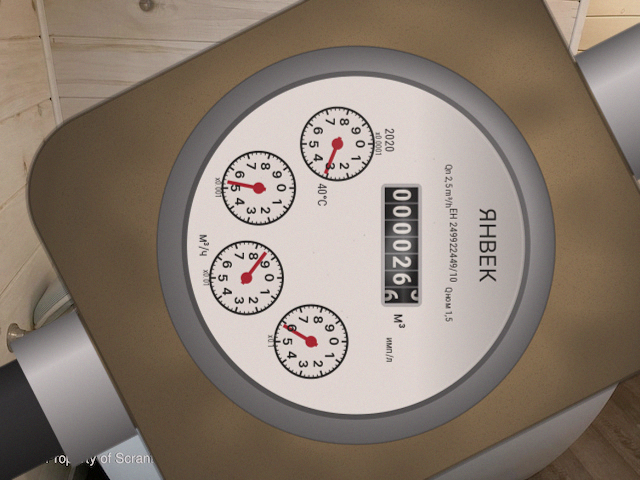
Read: {"value": 265.5853, "unit": "m³"}
